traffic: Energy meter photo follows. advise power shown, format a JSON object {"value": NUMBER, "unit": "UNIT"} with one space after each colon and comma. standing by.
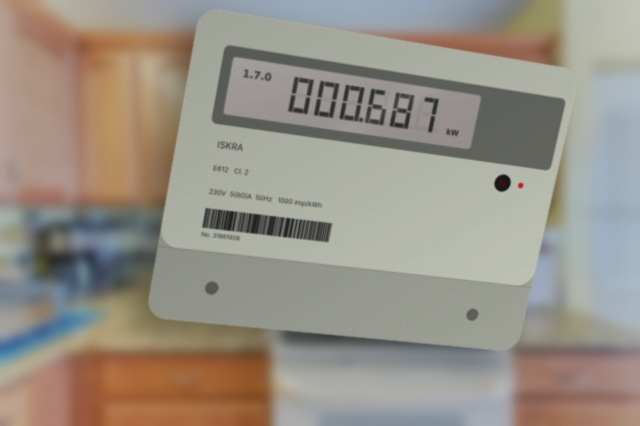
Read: {"value": 0.687, "unit": "kW"}
